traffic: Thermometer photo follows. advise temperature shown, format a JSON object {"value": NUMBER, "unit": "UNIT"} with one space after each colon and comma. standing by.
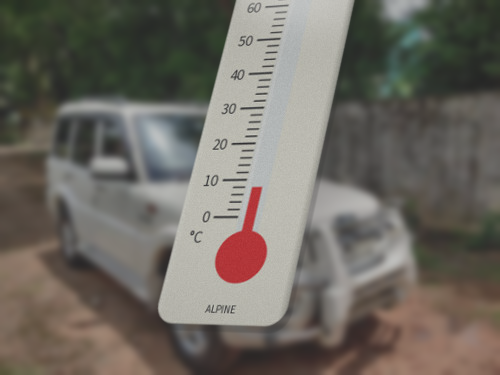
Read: {"value": 8, "unit": "°C"}
